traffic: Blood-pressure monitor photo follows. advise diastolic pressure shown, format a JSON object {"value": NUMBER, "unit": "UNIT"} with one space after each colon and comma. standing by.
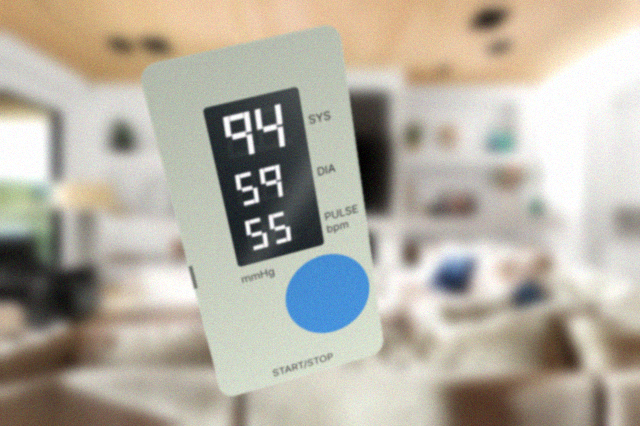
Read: {"value": 59, "unit": "mmHg"}
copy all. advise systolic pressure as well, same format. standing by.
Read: {"value": 94, "unit": "mmHg"}
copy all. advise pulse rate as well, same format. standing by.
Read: {"value": 55, "unit": "bpm"}
